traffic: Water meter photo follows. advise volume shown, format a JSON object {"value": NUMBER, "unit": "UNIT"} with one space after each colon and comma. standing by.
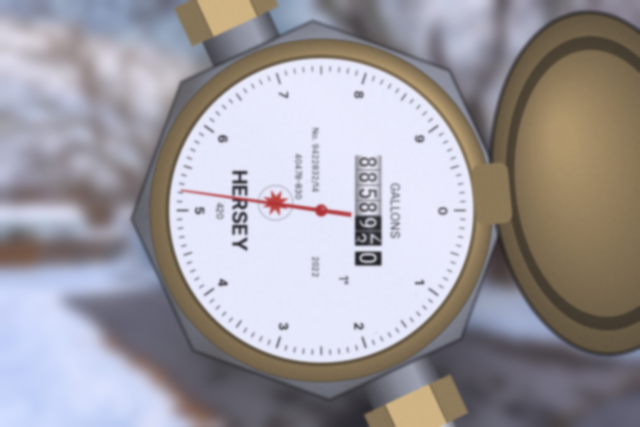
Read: {"value": 8858925.2, "unit": "gal"}
